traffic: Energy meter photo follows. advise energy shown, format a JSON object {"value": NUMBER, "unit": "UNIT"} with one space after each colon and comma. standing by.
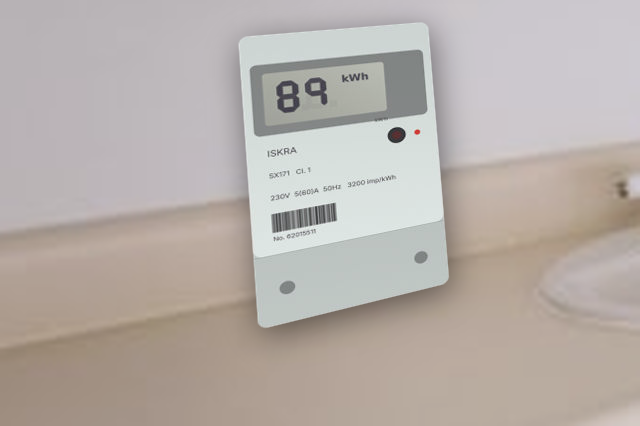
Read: {"value": 89, "unit": "kWh"}
